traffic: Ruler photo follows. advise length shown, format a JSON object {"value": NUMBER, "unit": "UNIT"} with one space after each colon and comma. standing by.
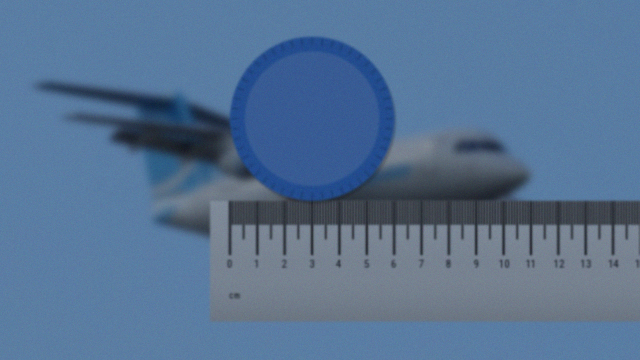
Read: {"value": 6, "unit": "cm"}
